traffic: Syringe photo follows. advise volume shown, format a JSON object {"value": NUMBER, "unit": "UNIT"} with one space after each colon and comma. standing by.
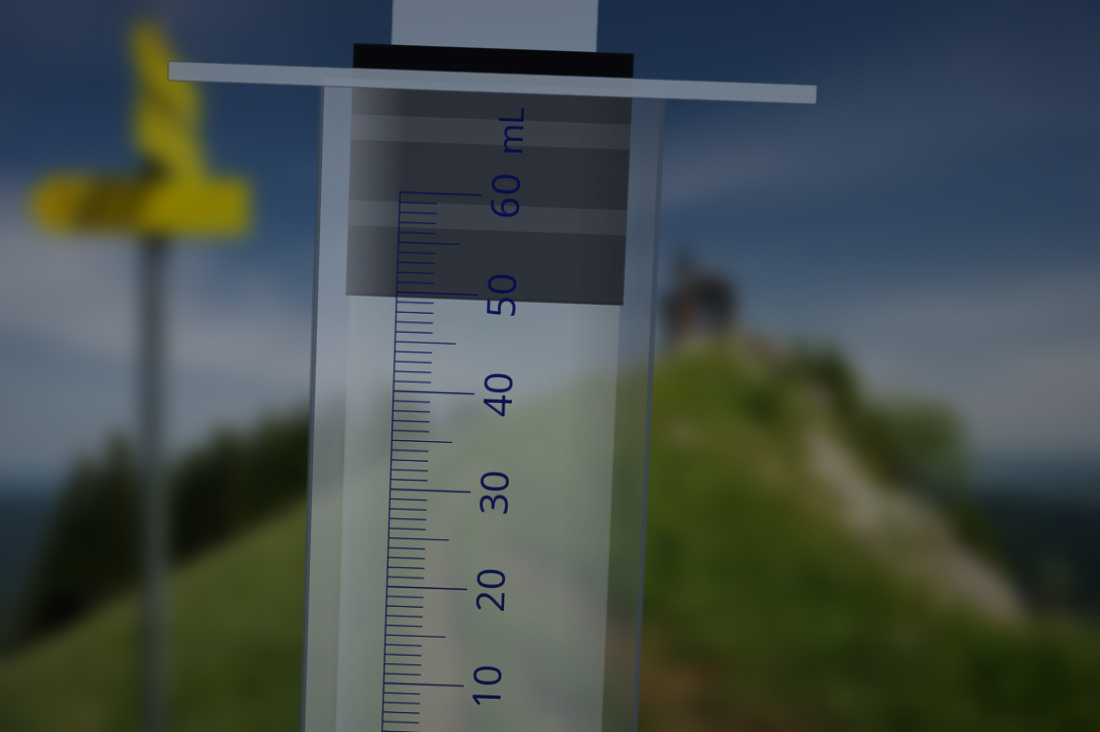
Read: {"value": 49.5, "unit": "mL"}
